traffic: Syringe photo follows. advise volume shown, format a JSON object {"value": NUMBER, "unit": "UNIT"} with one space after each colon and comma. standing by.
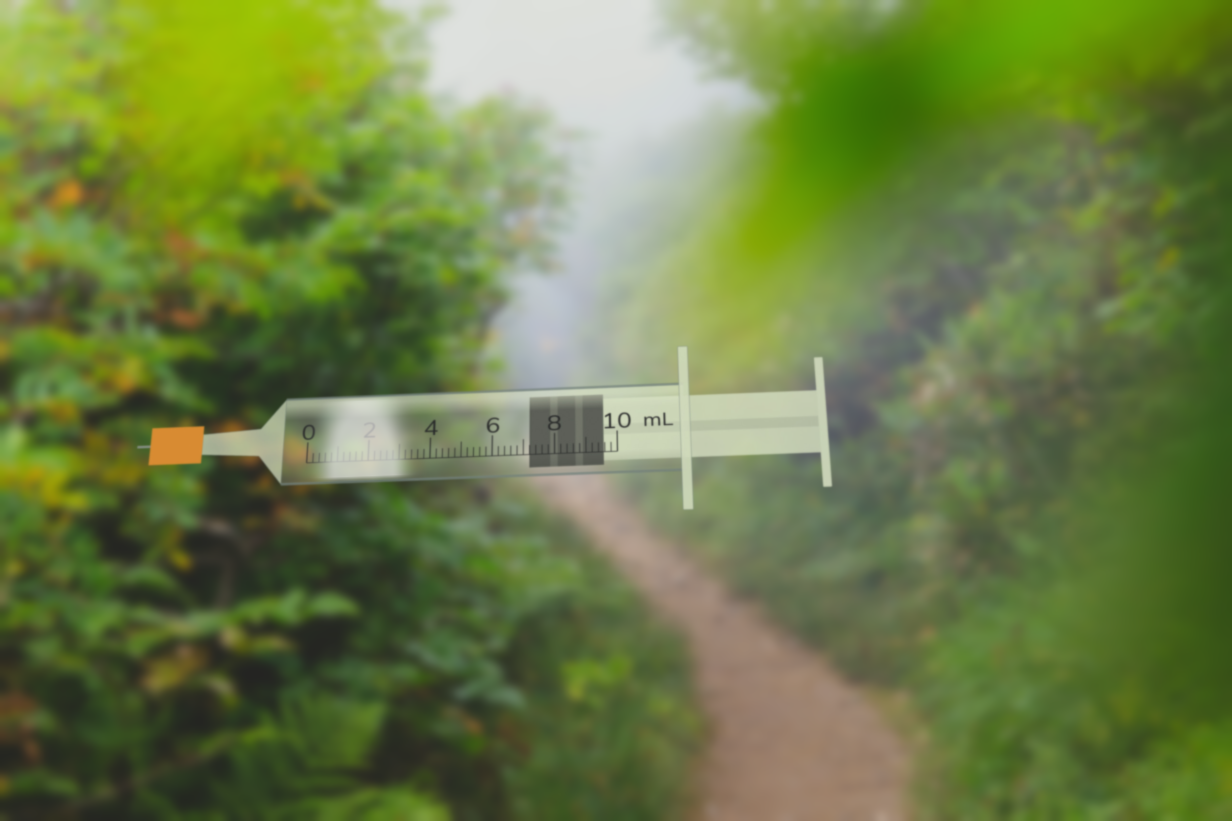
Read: {"value": 7.2, "unit": "mL"}
